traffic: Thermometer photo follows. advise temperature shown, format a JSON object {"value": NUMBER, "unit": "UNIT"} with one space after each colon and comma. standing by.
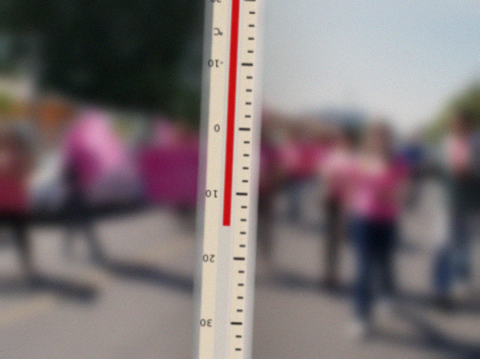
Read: {"value": 15, "unit": "°C"}
